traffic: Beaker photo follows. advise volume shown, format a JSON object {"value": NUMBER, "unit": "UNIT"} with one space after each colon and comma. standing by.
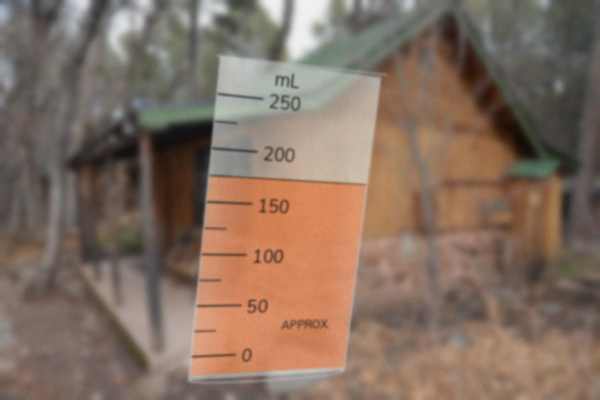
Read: {"value": 175, "unit": "mL"}
